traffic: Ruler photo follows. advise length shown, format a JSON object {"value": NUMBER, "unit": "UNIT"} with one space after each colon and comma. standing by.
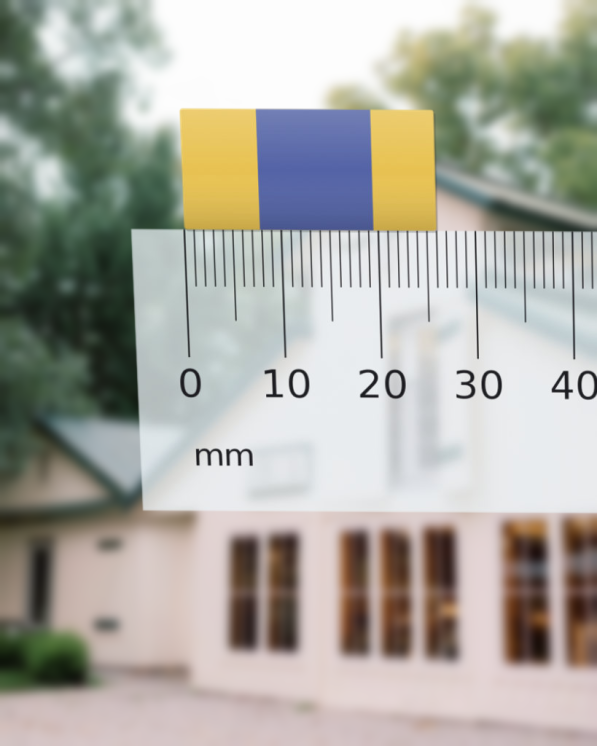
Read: {"value": 26, "unit": "mm"}
